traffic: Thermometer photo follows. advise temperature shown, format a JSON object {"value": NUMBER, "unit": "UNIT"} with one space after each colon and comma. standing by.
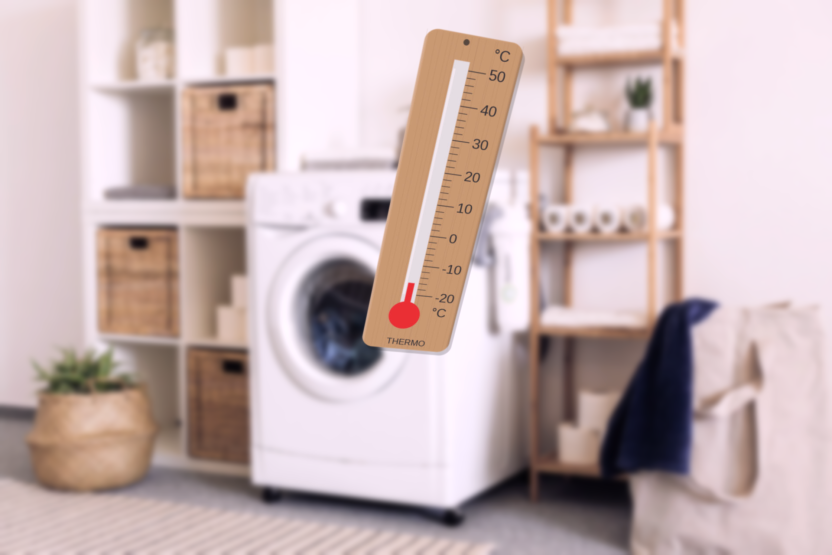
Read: {"value": -16, "unit": "°C"}
